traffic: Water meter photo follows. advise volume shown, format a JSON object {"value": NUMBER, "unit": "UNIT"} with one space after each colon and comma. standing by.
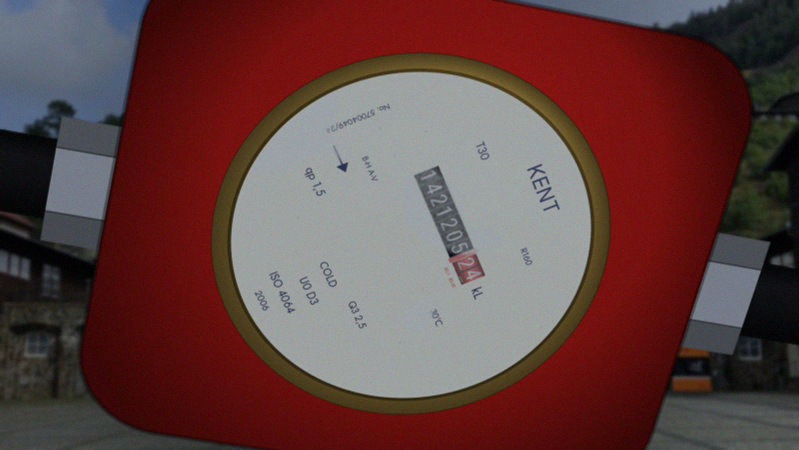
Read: {"value": 1421205.24, "unit": "kL"}
